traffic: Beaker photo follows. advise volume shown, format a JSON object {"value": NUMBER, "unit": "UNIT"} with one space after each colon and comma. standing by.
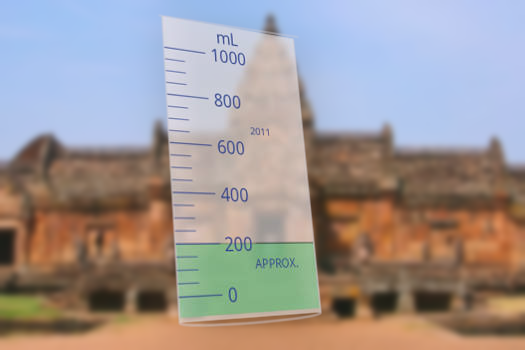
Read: {"value": 200, "unit": "mL"}
